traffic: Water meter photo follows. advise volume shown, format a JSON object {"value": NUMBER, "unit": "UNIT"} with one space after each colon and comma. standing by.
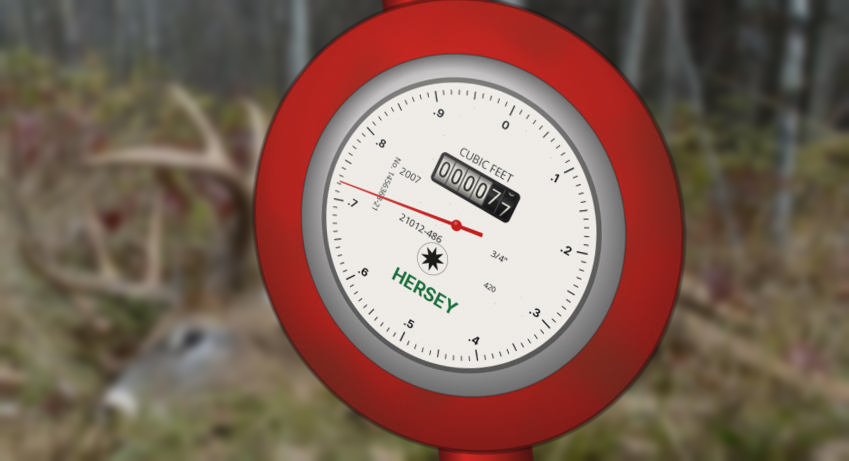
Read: {"value": 76.72, "unit": "ft³"}
